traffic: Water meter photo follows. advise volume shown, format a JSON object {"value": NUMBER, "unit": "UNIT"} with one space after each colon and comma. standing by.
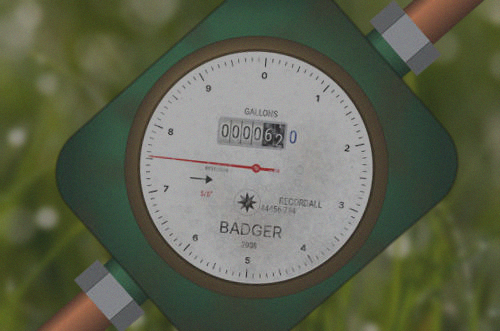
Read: {"value": 617.5, "unit": "gal"}
